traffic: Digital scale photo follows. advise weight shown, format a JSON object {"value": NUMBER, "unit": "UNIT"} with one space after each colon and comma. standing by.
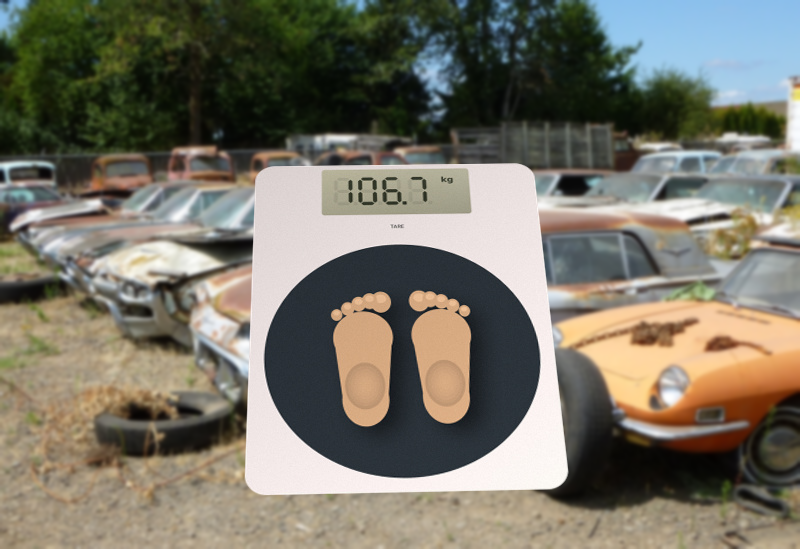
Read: {"value": 106.7, "unit": "kg"}
